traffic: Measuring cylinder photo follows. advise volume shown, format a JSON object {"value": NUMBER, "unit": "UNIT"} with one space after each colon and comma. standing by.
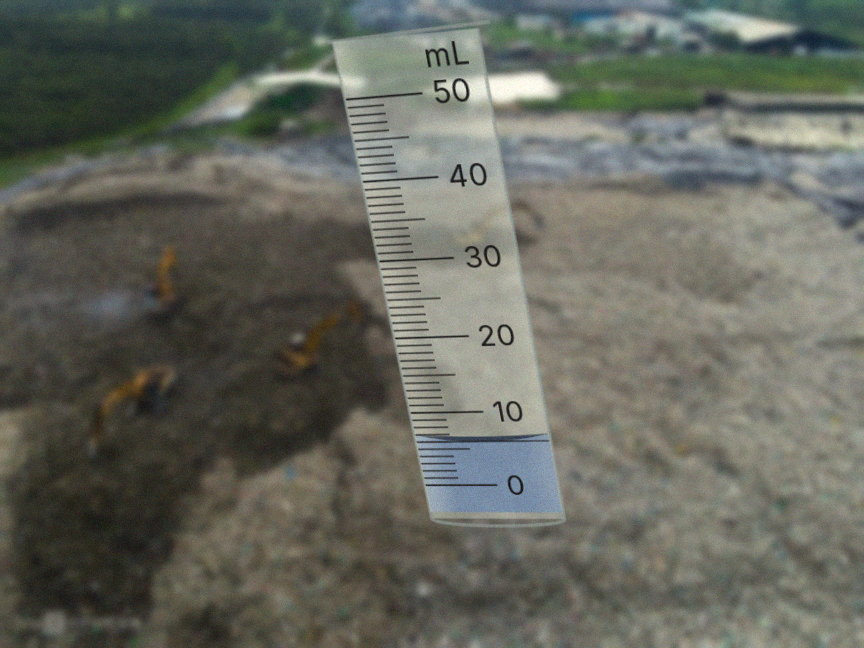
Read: {"value": 6, "unit": "mL"}
